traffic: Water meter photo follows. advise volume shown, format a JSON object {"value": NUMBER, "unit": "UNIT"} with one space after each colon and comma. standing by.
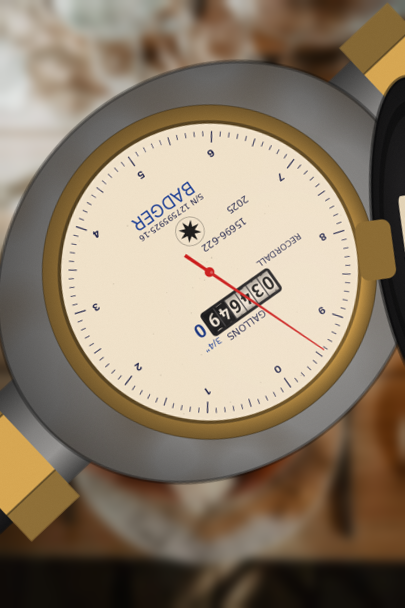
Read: {"value": 346489.4, "unit": "gal"}
